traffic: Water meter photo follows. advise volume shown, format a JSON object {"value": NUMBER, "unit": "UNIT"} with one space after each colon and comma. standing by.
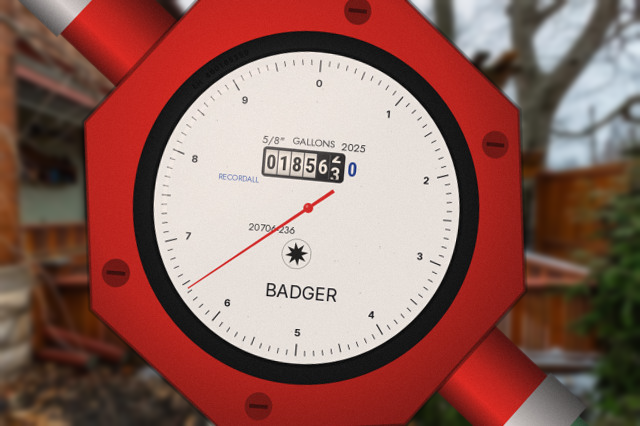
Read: {"value": 185626.4, "unit": "gal"}
